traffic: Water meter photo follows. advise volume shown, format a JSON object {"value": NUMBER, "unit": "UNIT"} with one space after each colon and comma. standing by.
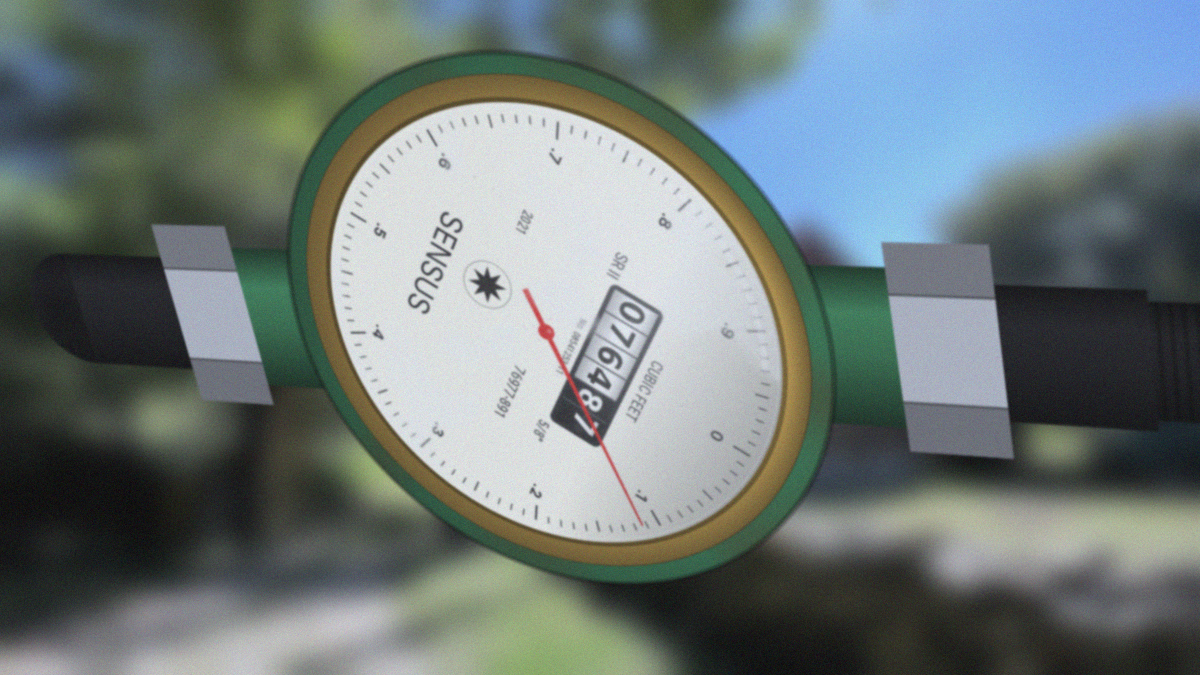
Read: {"value": 76487.11, "unit": "ft³"}
